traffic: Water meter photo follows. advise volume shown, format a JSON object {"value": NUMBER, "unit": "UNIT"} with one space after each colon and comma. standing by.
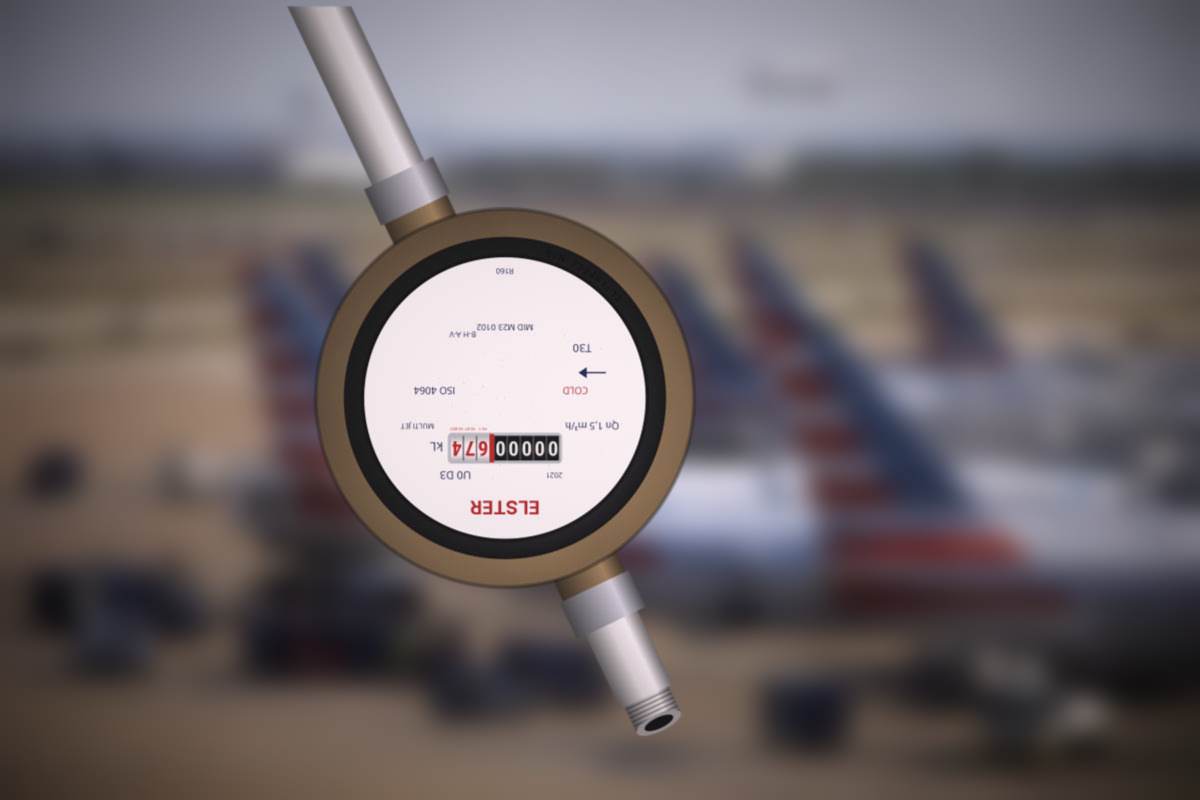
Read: {"value": 0.674, "unit": "kL"}
